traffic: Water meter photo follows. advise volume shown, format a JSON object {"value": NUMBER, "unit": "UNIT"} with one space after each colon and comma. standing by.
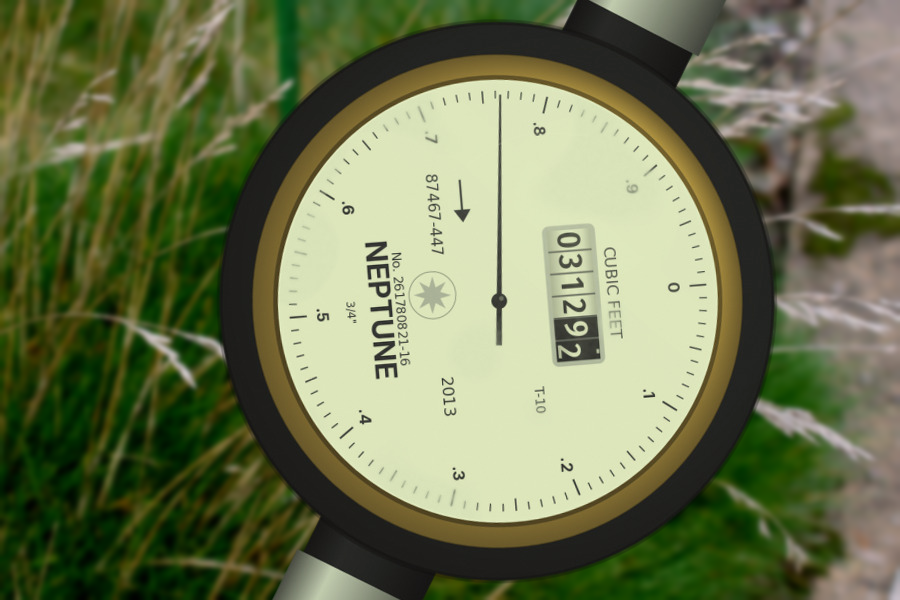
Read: {"value": 31291.76, "unit": "ft³"}
